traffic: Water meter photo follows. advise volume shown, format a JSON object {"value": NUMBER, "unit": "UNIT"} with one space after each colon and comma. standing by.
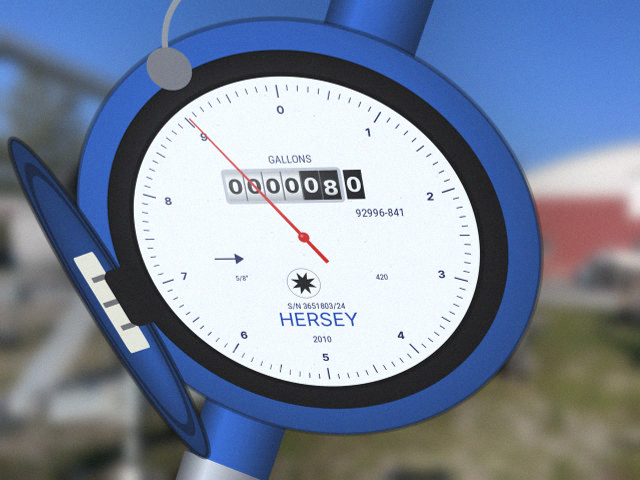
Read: {"value": 79.0, "unit": "gal"}
